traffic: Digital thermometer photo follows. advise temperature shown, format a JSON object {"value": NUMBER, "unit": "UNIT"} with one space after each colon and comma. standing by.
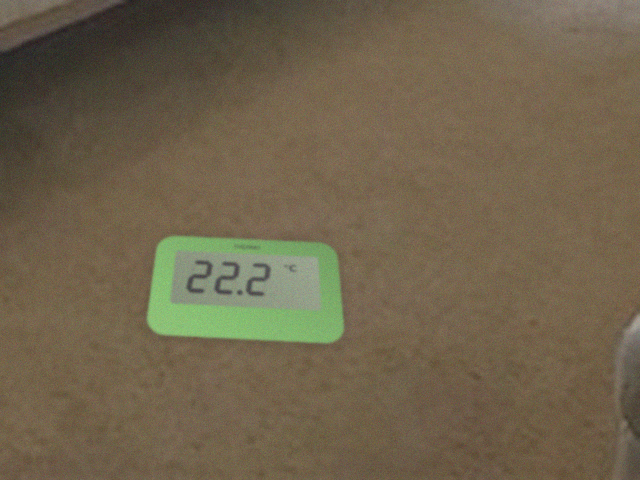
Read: {"value": 22.2, "unit": "°C"}
